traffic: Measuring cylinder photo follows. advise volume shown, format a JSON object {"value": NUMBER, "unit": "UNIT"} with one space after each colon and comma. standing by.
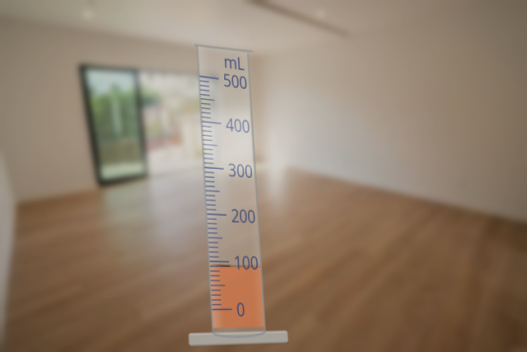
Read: {"value": 90, "unit": "mL"}
